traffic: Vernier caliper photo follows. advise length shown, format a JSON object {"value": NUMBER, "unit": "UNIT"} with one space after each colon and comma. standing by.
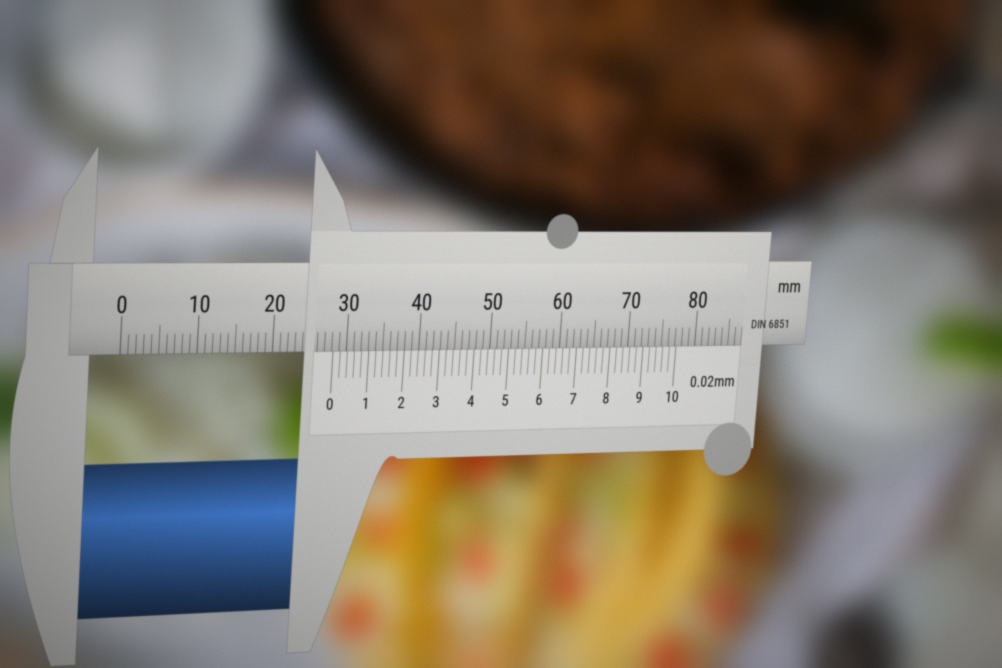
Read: {"value": 28.2, "unit": "mm"}
